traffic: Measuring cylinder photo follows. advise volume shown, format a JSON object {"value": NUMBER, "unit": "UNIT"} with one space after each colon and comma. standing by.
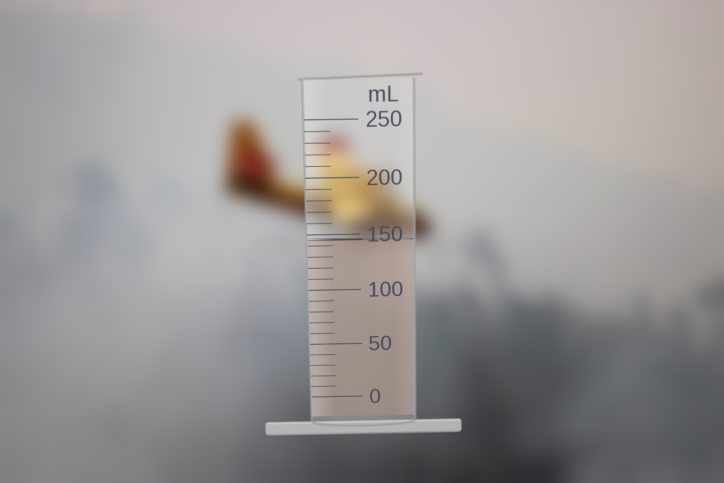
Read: {"value": 145, "unit": "mL"}
